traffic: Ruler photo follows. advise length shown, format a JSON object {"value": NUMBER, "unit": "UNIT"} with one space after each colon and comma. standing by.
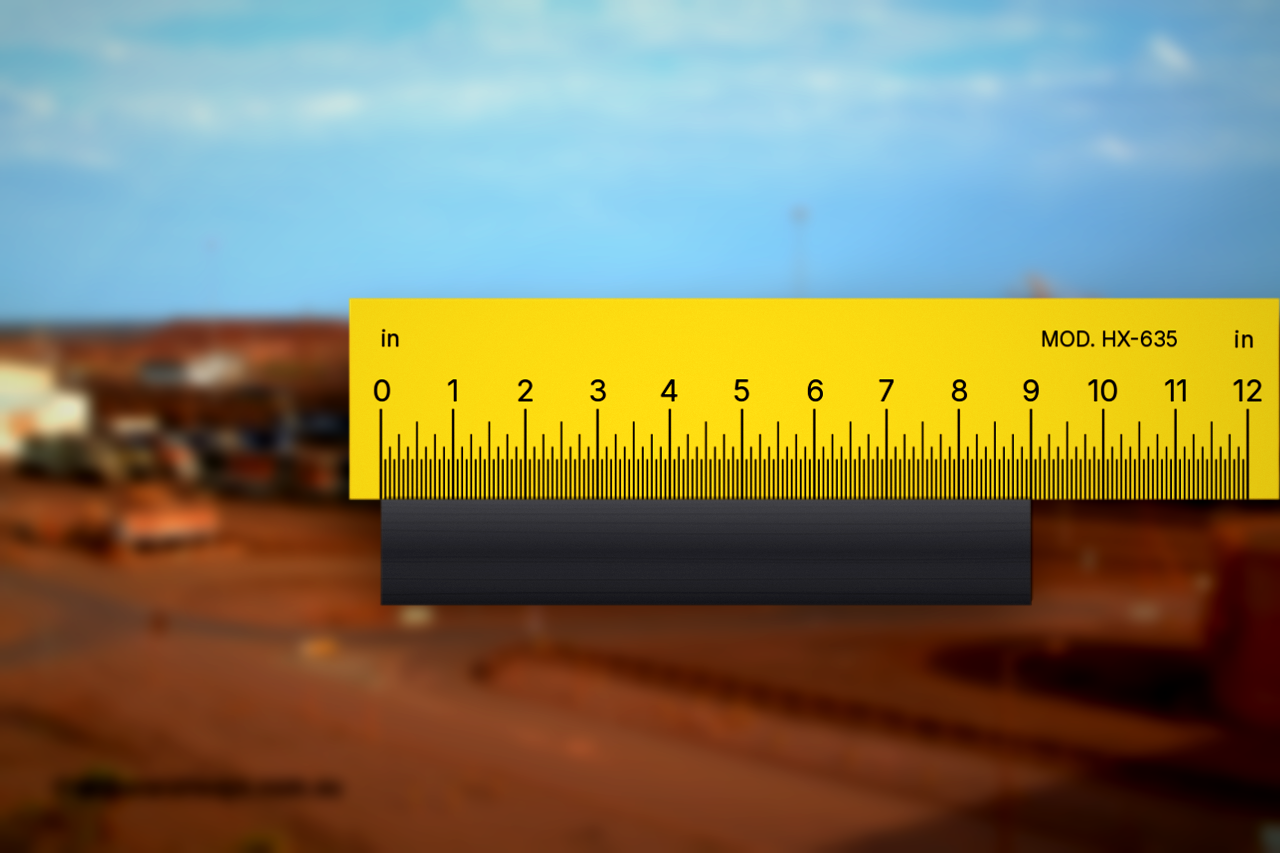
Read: {"value": 9, "unit": "in"}
